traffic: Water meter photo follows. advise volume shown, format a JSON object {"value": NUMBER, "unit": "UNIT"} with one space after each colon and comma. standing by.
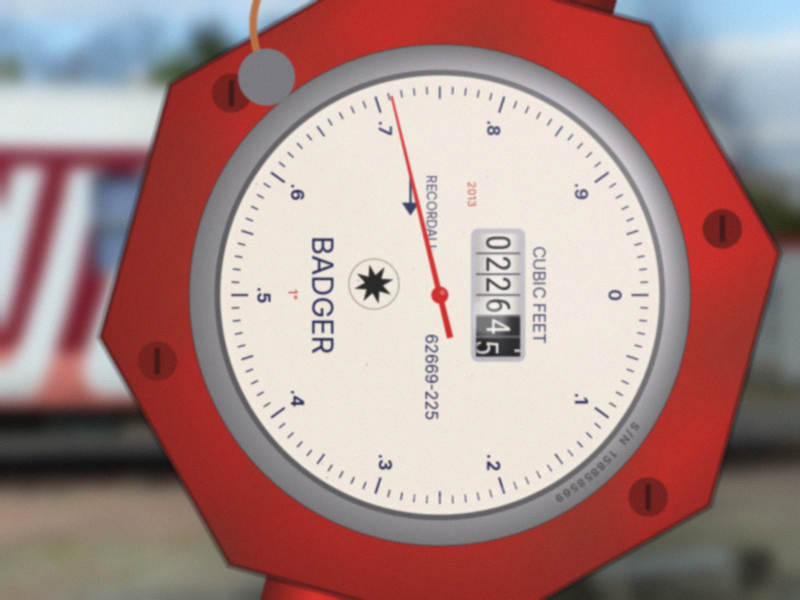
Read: {"value": 22644.71, "unit": "ft³"}
